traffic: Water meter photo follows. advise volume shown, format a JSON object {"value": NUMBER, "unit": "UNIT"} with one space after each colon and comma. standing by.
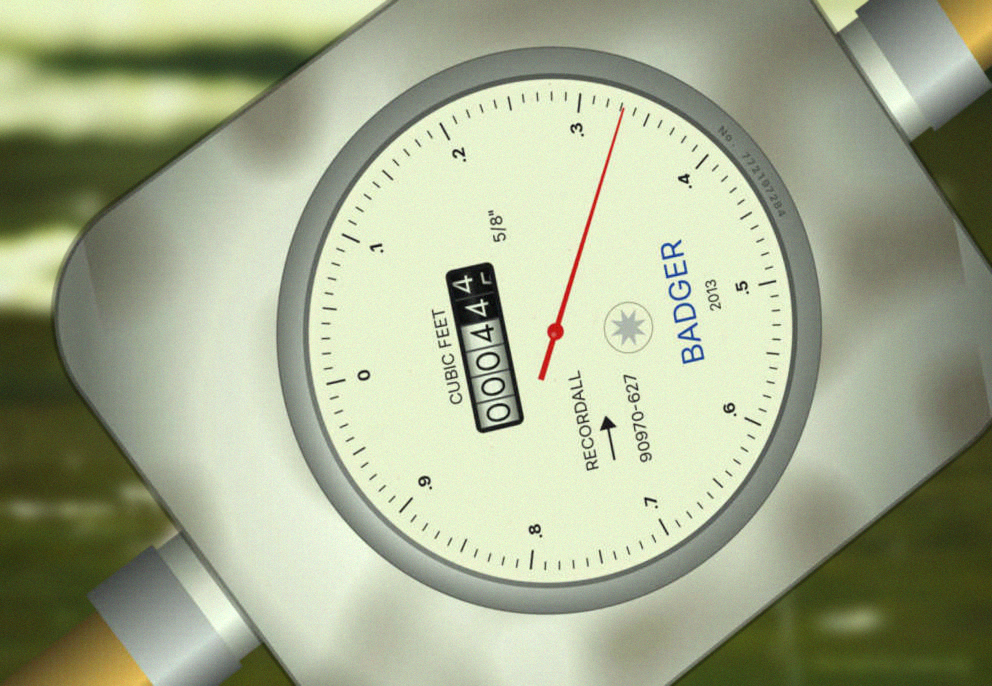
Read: {"value": 444.33, "unit": "ft³"}
